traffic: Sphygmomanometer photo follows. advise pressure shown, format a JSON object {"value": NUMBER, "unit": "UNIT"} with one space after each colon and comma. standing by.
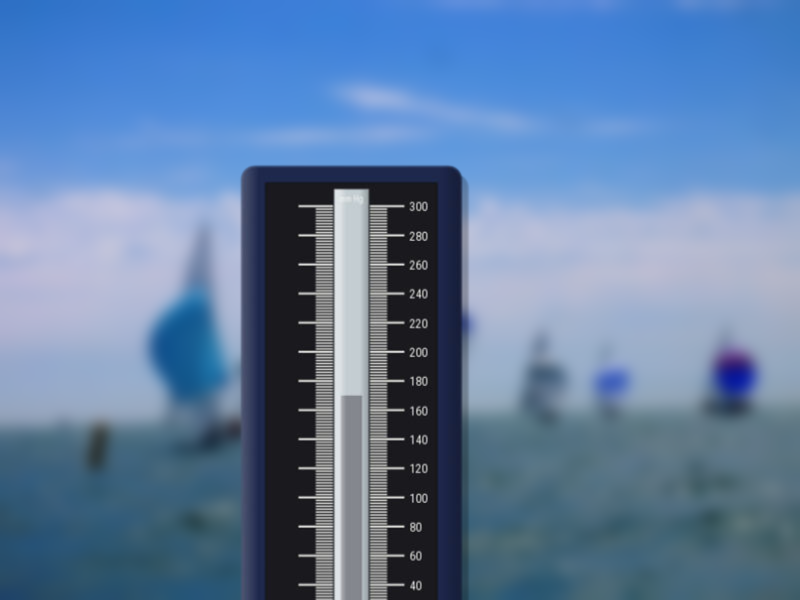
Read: {"value": 170, "unit": "mmHg"}
